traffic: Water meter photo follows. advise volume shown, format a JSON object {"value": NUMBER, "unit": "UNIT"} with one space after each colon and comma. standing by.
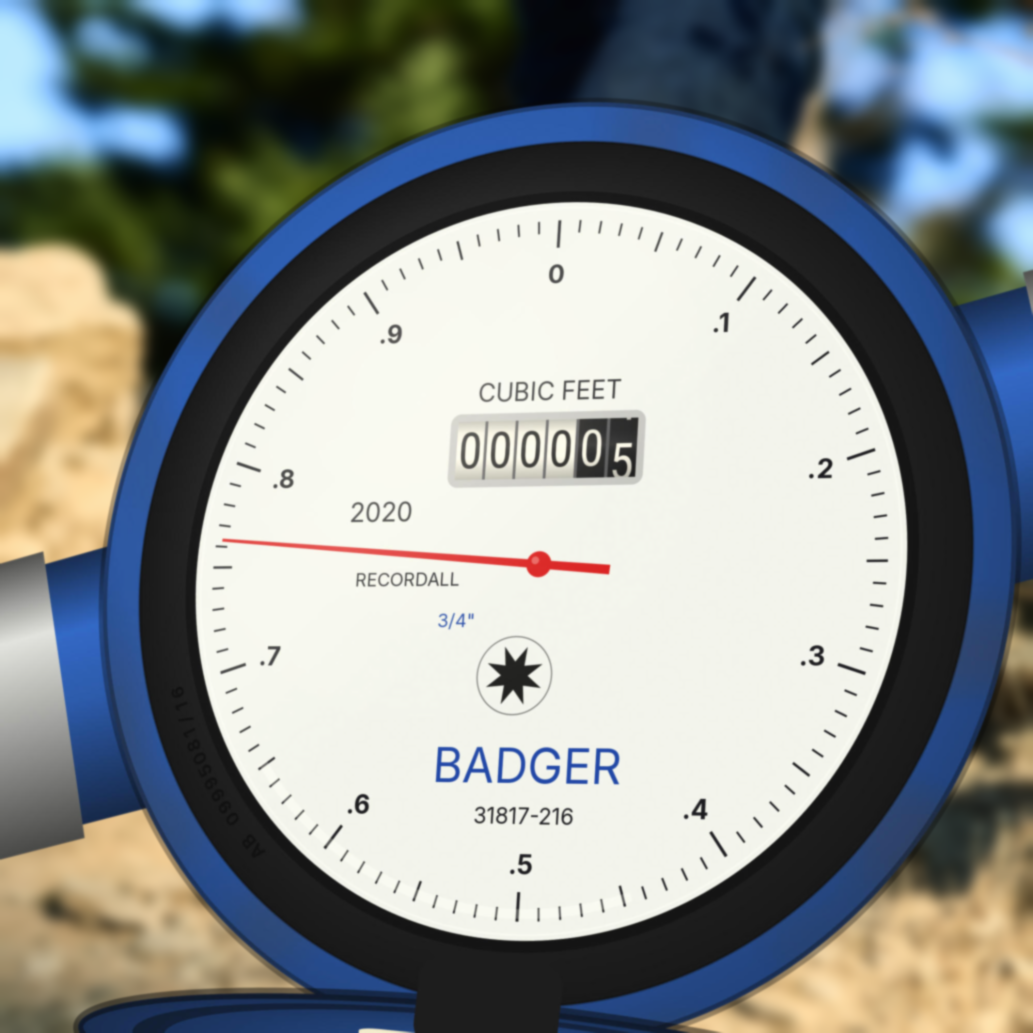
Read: {"value": 4.76, "unit": "ft³"}
